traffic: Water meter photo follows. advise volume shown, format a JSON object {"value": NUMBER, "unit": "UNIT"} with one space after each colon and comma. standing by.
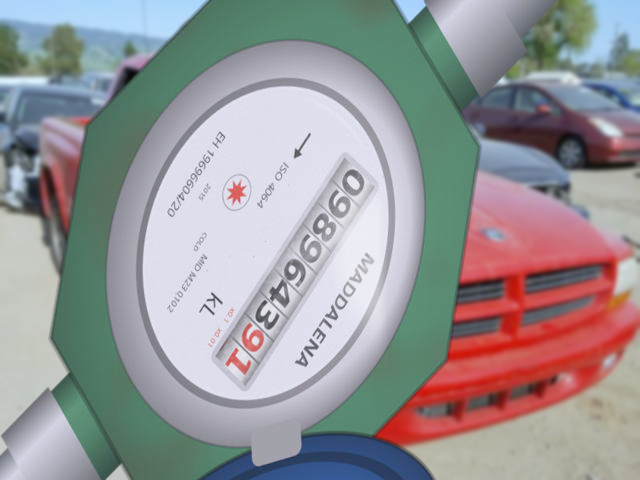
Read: {"value": 989643.91, "unit": "kL"}
